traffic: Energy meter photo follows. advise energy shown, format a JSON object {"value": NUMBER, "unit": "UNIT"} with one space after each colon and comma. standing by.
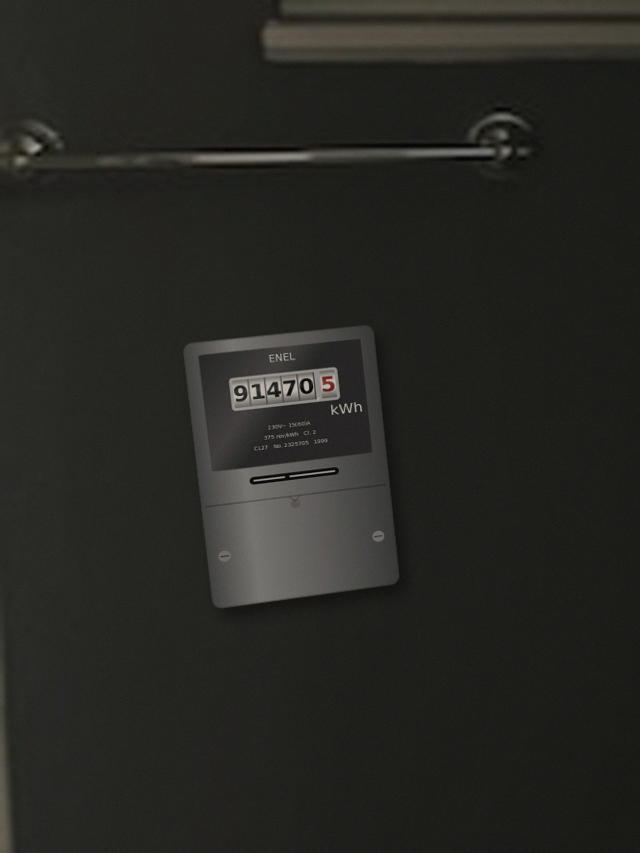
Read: {"value": 91470.5, "unit": "kWh"}
